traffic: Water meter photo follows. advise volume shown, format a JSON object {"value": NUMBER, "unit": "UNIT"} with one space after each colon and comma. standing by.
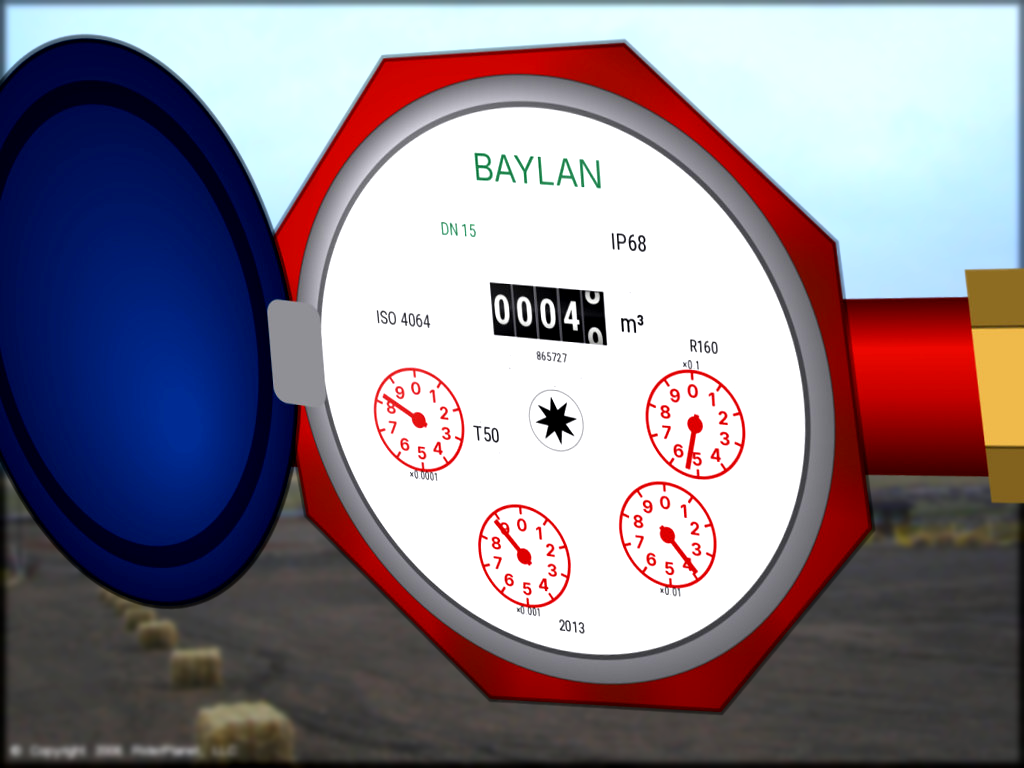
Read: {"value": 48.5388, "unit": "m³"}
